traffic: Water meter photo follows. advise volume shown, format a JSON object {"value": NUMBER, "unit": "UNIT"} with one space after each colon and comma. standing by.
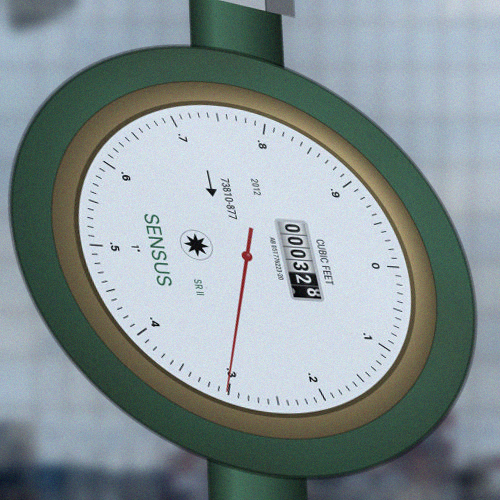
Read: {"value": 328.30, "unit": "ft³"}
